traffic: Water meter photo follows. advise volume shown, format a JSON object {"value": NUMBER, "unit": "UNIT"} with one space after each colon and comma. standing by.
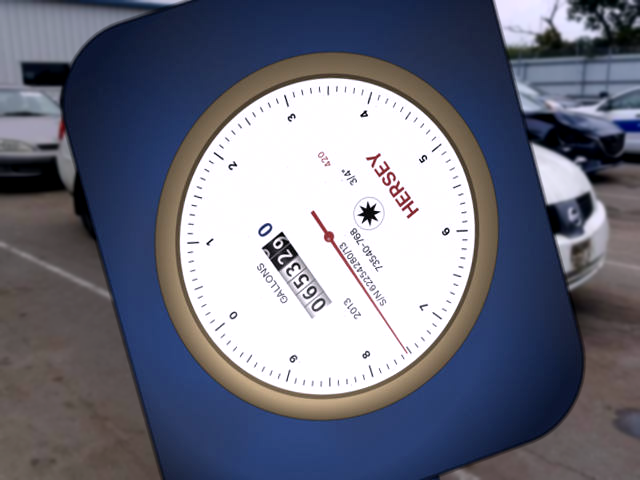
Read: {"value": 653287.5, "unit": "gal"}
